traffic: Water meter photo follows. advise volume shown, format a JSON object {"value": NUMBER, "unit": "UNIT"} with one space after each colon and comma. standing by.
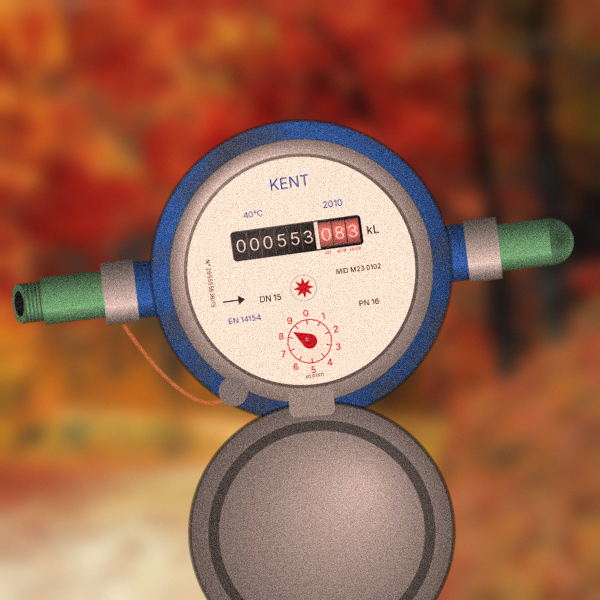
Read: {"value": 553.0838, "unit": "kL"}
